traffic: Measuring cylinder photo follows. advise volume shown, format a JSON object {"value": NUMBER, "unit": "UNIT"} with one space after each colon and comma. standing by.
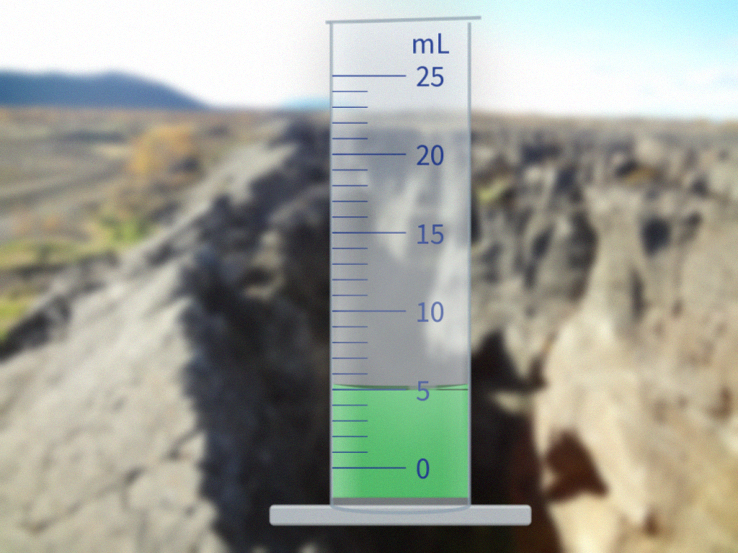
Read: {"value": 5, "unit": "mL"}
